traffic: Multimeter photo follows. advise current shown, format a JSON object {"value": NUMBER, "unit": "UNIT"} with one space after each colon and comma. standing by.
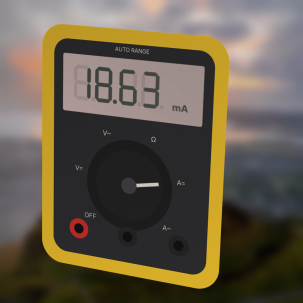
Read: {"value": 18.63, "unit": "mA"}
